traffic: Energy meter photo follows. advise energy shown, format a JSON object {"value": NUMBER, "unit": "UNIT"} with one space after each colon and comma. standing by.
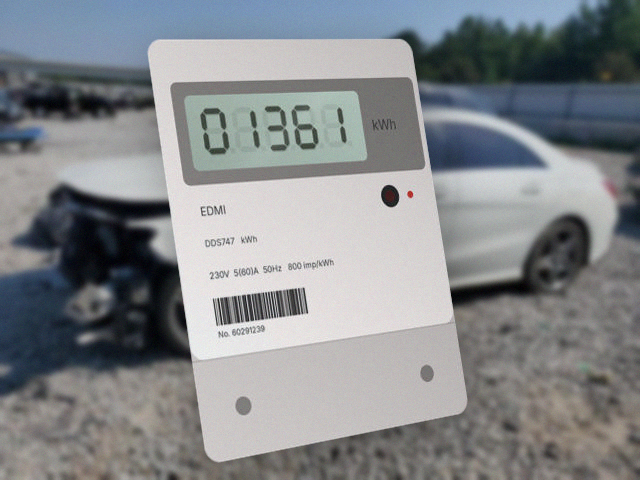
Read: {"value": 1361, "unit": "kWh"}
